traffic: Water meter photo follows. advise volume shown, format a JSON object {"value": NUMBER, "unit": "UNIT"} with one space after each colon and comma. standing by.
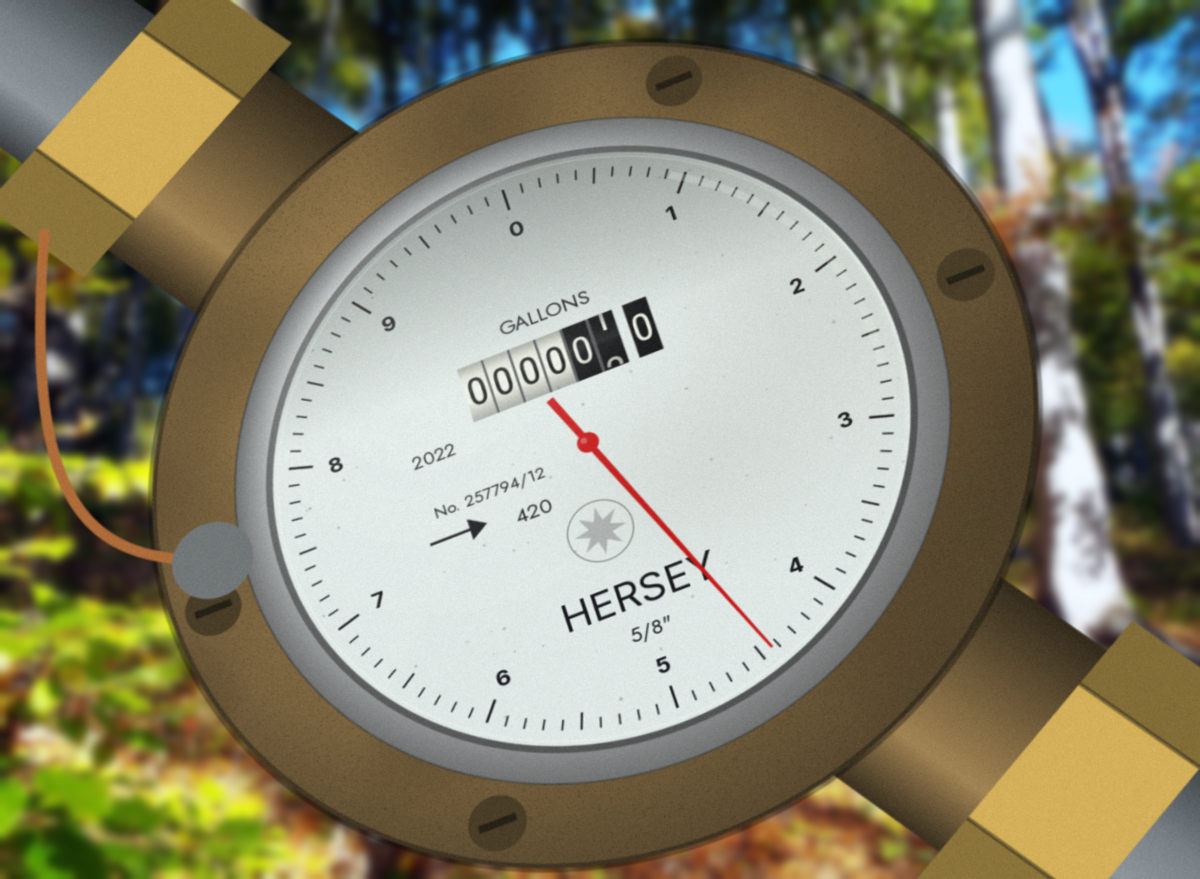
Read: {"value": 14.4, "unit": "gal"}
